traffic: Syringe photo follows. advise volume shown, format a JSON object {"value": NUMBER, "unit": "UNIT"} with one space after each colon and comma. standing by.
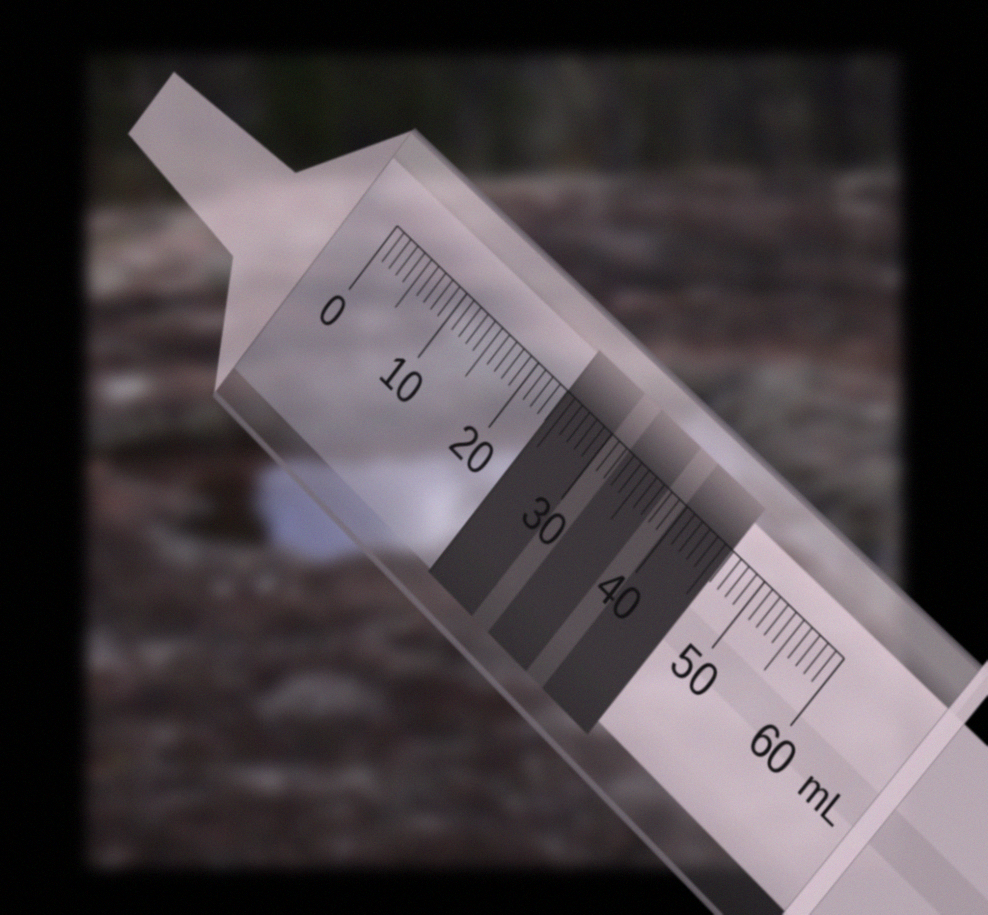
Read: {"value": 24, "unit": "mL"}
